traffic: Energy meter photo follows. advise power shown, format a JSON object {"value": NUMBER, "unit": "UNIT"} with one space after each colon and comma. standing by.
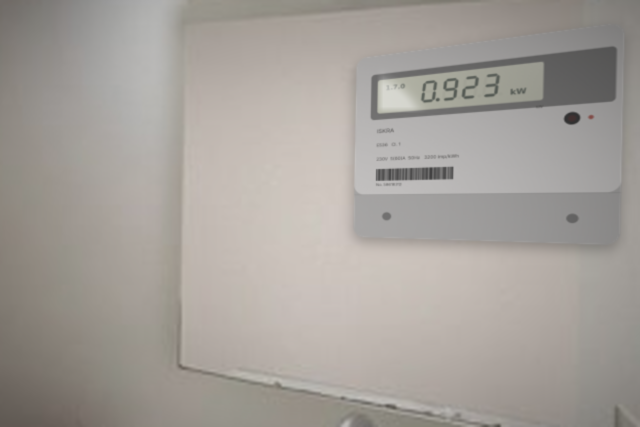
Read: {"value": 0.923, "unit": "kW"}
